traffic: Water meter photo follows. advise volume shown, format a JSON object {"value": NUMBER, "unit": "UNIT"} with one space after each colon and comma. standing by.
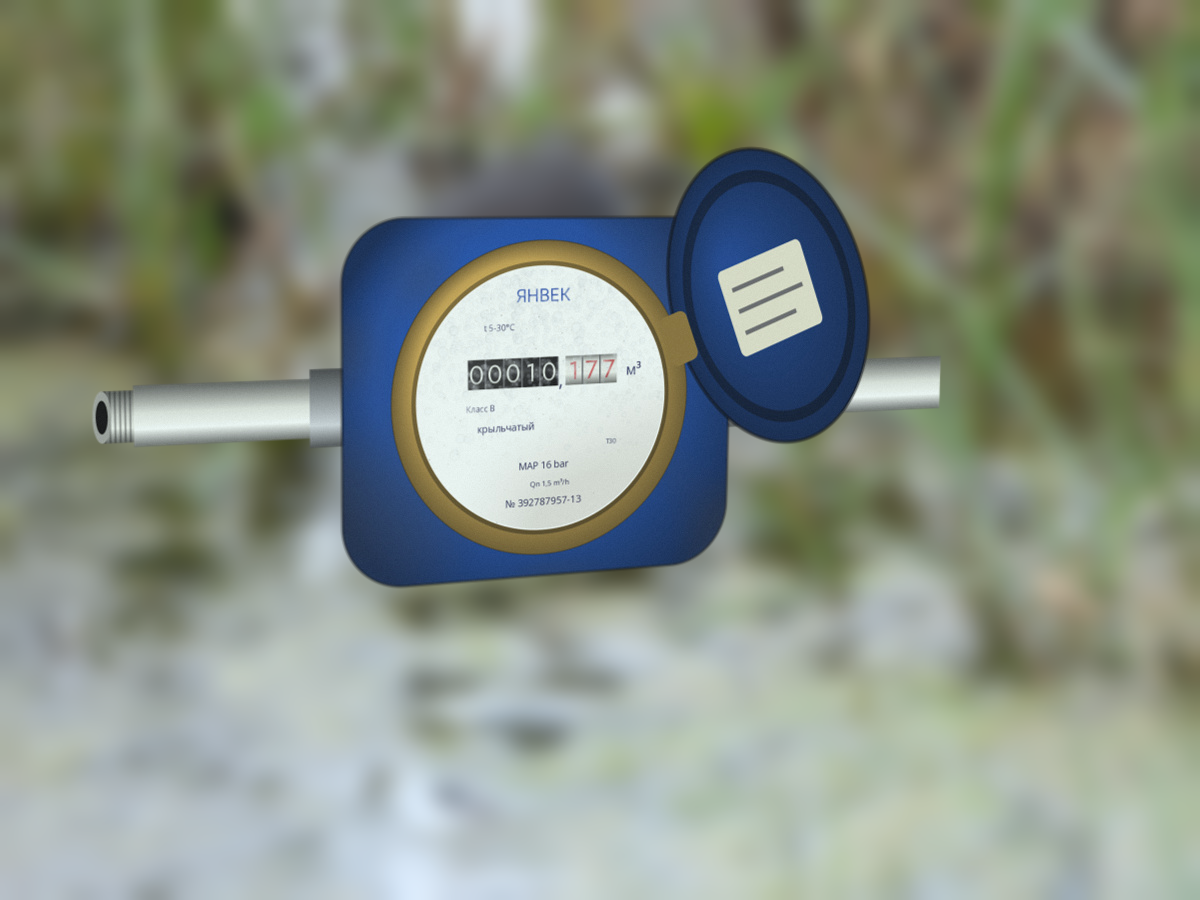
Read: {"value": 10.177, "unit": "m³"}
